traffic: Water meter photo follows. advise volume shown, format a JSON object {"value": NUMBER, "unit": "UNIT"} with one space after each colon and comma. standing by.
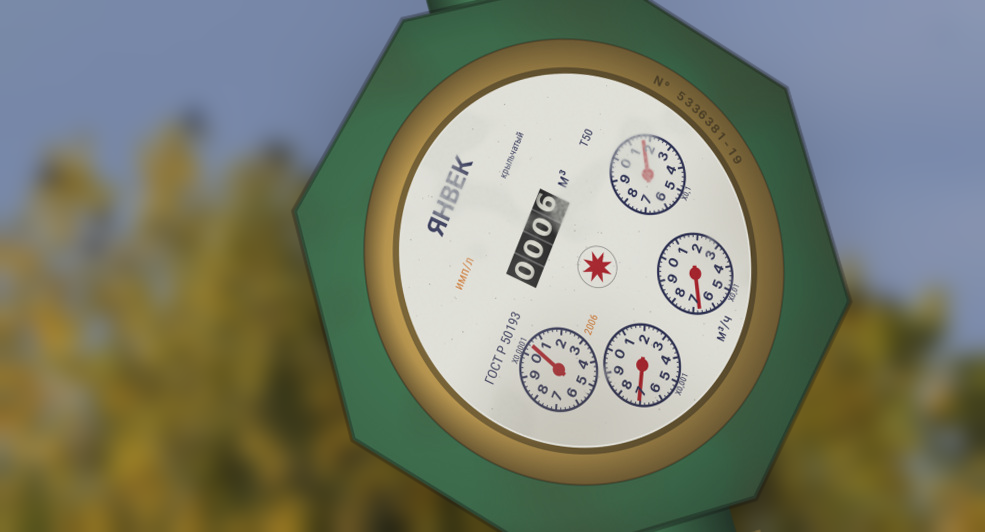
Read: {"value": 6.1670, "unit": "m³"}
